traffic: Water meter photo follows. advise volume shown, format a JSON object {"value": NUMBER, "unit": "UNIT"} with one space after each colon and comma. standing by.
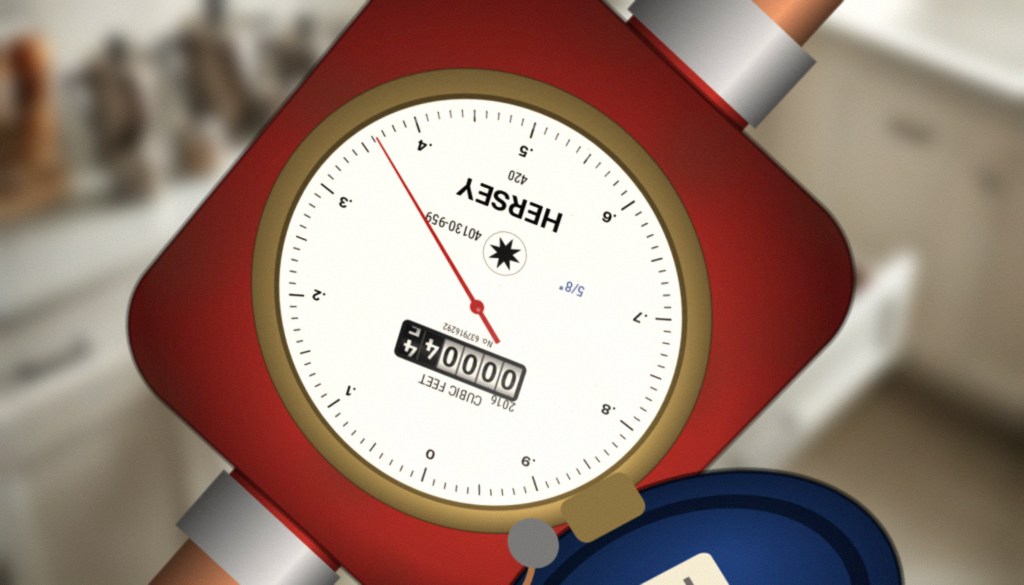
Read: {"value": 44.36, "unit": "ft³"}
